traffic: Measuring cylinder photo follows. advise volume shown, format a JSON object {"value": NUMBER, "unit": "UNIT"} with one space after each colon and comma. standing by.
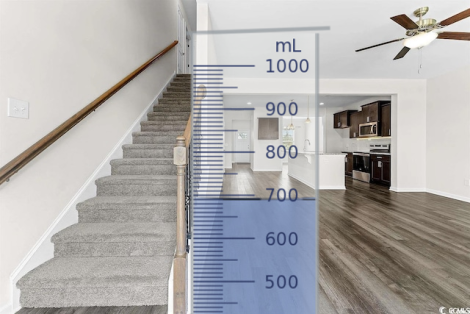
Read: {"value": 690, "unit": "mL"}
